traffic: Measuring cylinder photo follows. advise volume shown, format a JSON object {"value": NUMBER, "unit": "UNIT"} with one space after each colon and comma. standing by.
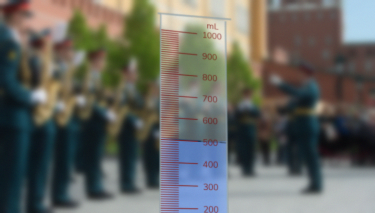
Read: {"value": 500, "unit": "mL"}
